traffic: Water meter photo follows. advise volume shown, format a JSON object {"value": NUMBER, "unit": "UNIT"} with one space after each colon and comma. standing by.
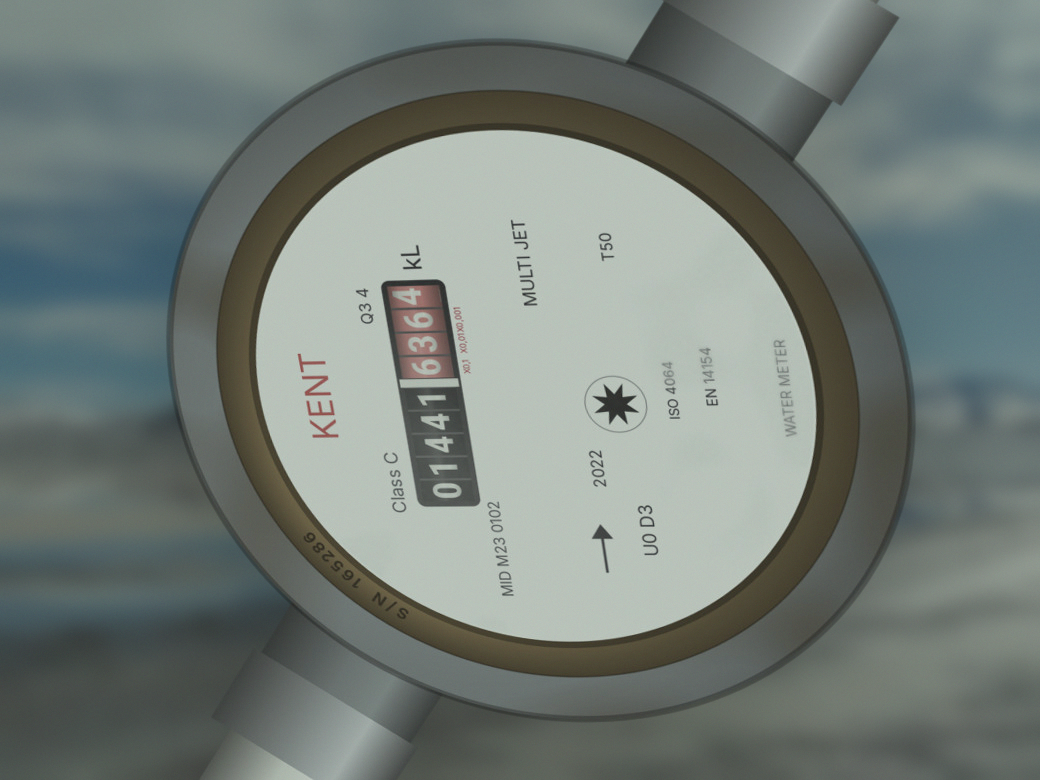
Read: {"value": 1441.6364, "unit": "kL"}
